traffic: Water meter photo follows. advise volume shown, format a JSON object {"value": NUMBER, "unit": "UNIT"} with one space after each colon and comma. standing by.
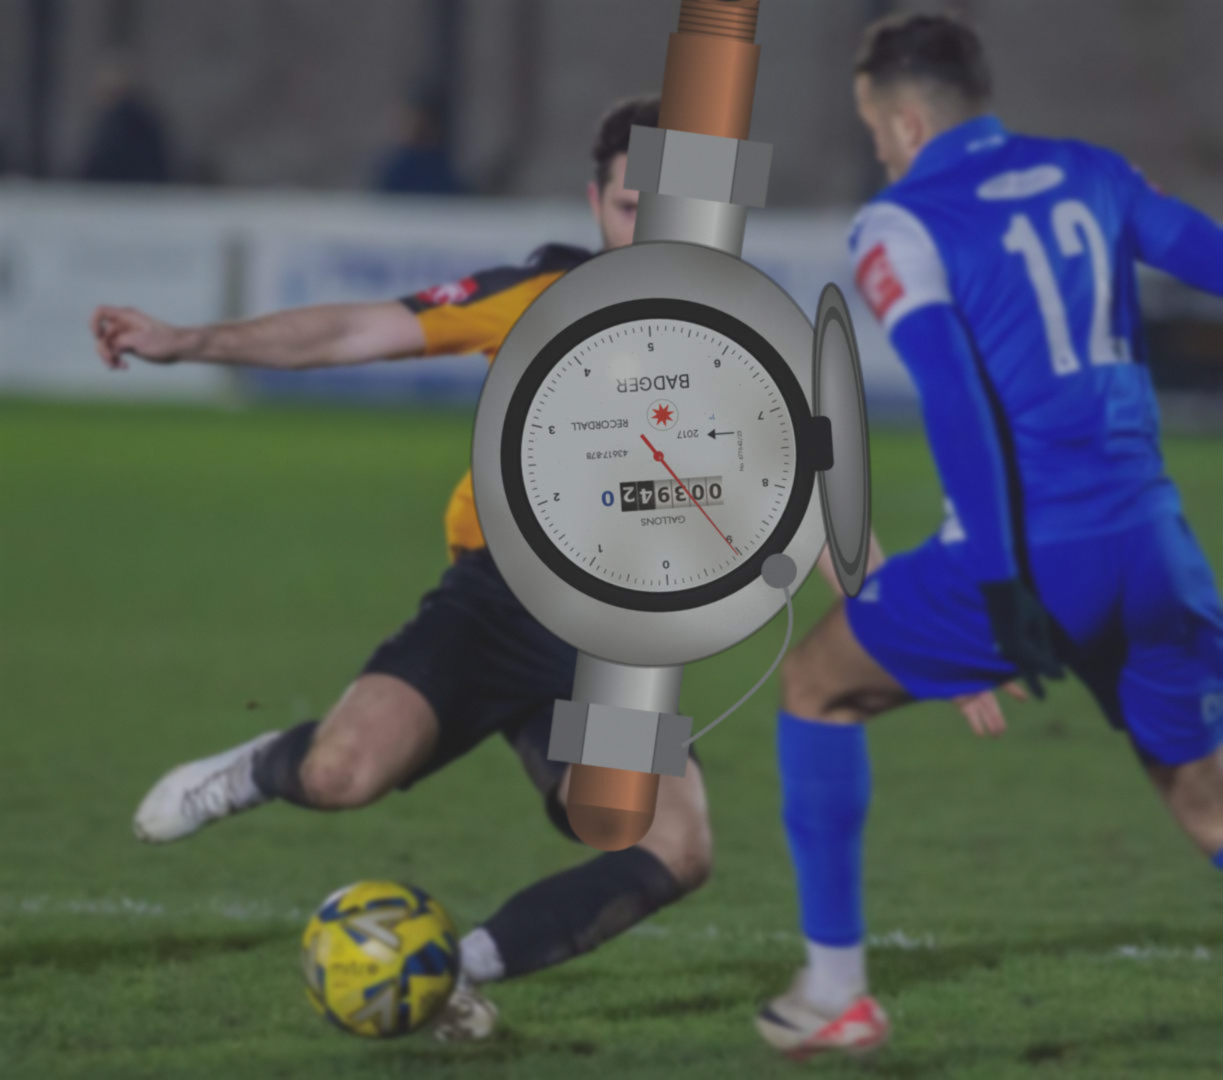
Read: {"value": 39419.0, "unit": "gal"}
